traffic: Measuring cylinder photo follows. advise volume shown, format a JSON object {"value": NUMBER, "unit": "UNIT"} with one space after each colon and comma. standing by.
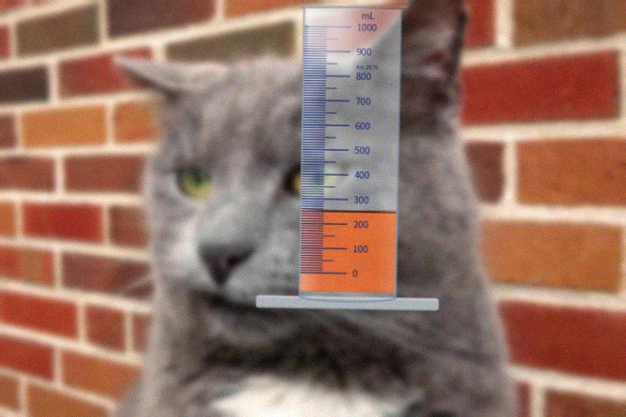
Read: {"value": 250, "unit": "mL"}
